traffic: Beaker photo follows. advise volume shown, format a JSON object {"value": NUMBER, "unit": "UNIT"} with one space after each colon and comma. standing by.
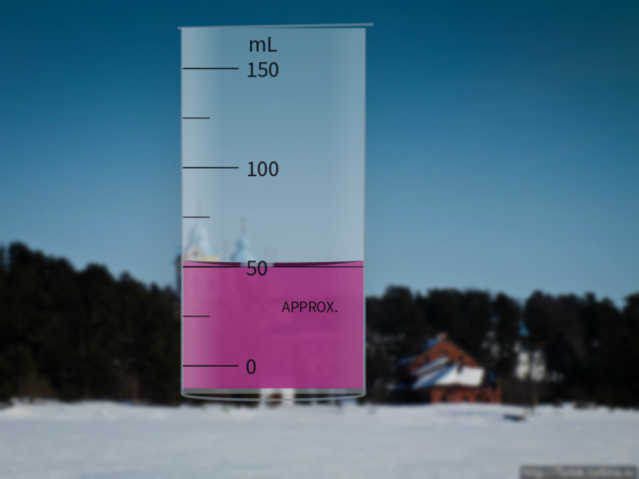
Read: {"value": 50, "unit": "mL"}
